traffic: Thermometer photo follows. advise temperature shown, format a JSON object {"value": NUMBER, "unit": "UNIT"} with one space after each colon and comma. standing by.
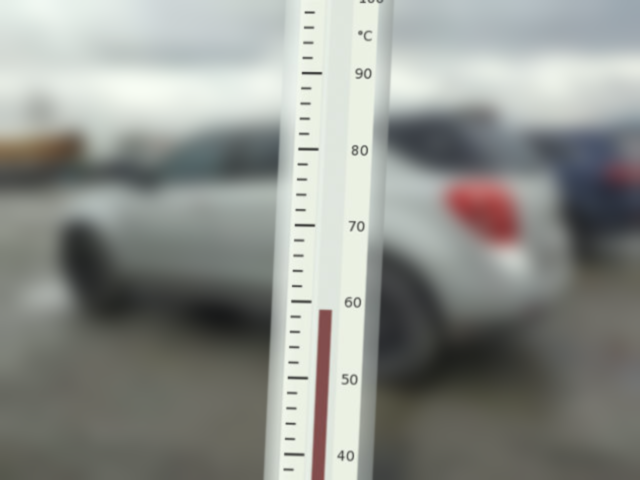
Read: {"value": 59, "unit": "°C"}
